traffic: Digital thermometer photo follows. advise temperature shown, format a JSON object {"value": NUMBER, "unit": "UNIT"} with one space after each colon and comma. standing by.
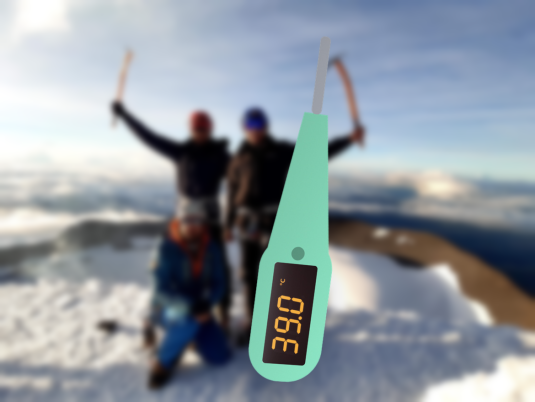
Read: {"value": 39.0, "unit": "°C"}
